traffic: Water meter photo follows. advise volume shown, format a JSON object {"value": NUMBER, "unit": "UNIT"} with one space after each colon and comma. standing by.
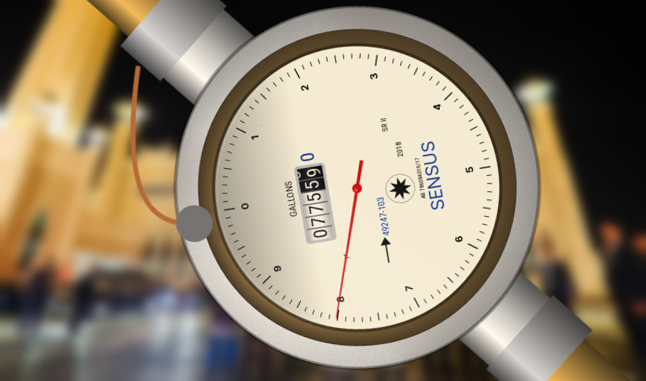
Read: {"value": 775588.0, "unit": "gal"}
